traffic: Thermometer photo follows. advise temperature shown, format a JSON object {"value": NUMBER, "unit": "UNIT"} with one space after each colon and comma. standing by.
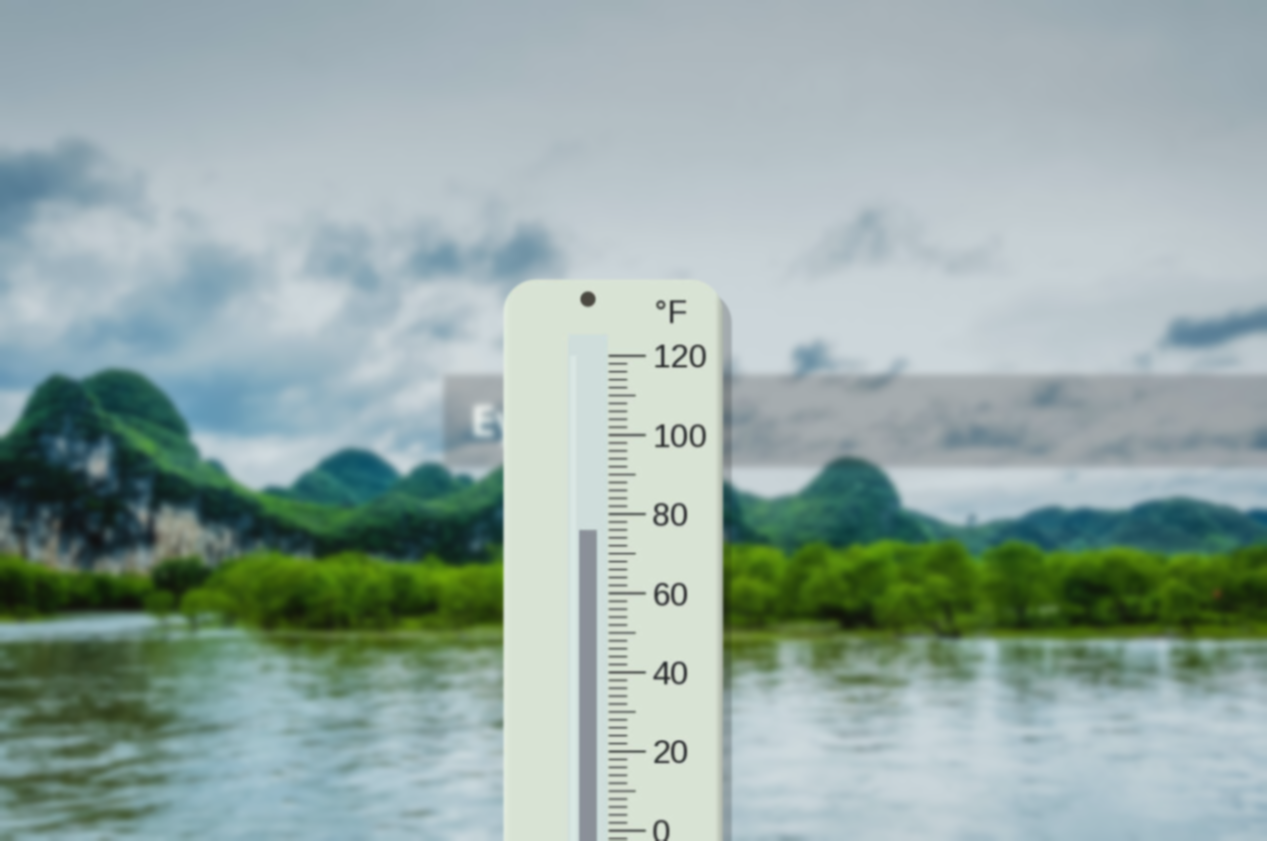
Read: {"value": 76, "unit": "°F"}
